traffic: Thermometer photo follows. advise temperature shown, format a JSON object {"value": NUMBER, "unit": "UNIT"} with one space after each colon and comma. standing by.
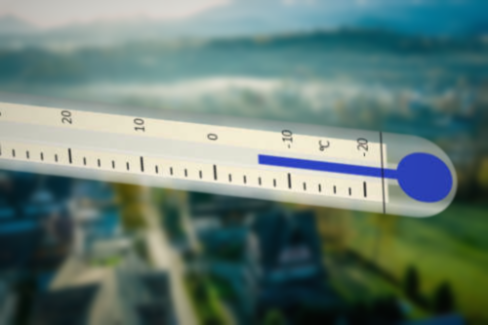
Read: {"value": -6, "unit": "°C"}
